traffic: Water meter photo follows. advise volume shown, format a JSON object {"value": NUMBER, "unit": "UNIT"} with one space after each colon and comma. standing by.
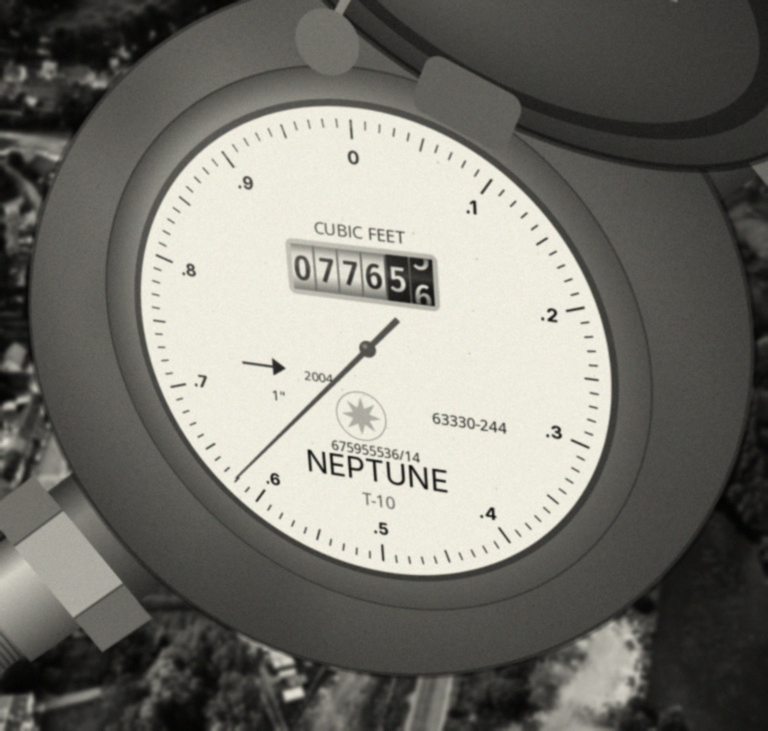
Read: {"value": 77655.62, "unit": "ft³"}
